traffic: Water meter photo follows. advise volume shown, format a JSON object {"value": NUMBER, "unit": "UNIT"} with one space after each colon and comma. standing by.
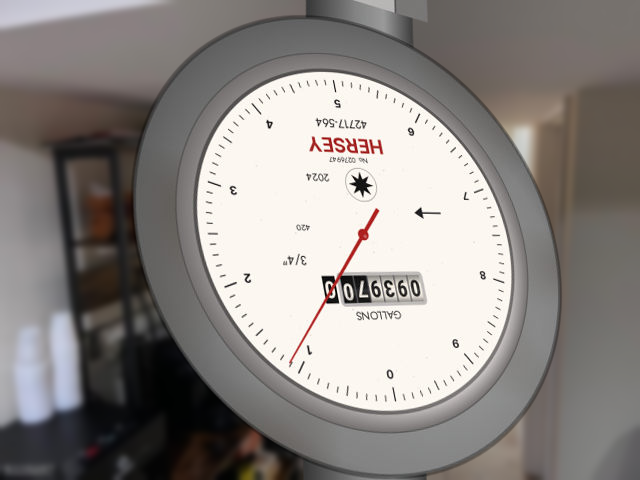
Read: {"value": 939701.1, "unit": "gal"}
